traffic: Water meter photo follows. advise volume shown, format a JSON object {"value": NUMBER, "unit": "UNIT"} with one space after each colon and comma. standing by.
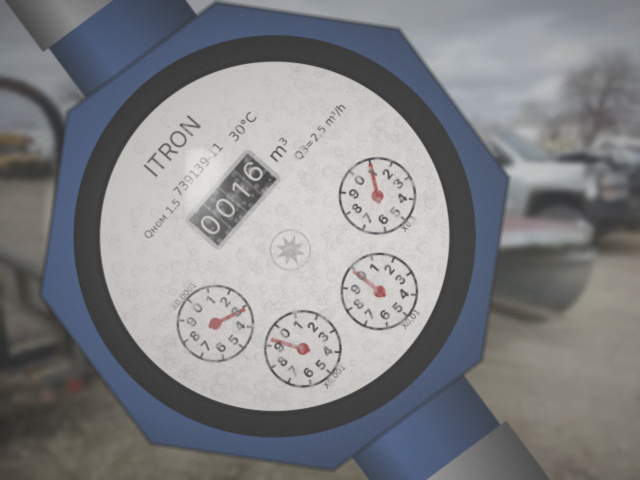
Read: {"value": 16.0993, "unit": "m³"}
